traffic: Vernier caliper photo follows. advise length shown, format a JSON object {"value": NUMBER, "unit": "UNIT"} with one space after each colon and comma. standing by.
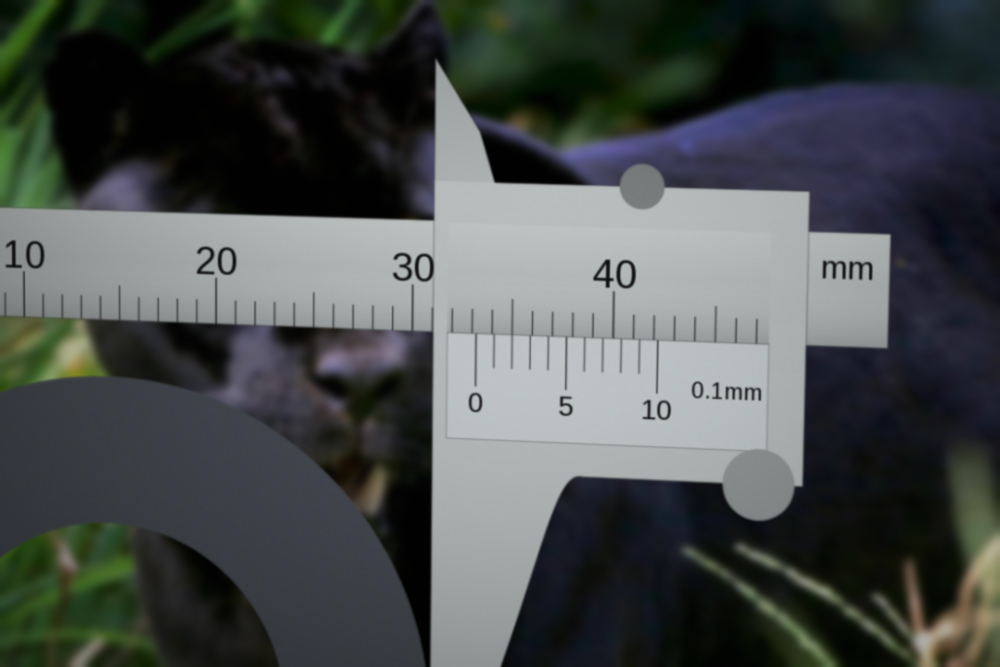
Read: {"value": 33.2, "unit": "mm"}
